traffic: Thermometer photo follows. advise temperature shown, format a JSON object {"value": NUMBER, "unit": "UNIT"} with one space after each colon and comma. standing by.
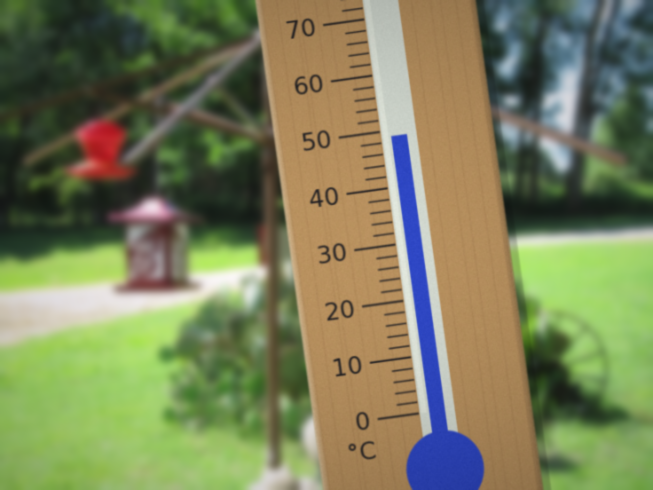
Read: {"value": 49, "unit": "°C"}
